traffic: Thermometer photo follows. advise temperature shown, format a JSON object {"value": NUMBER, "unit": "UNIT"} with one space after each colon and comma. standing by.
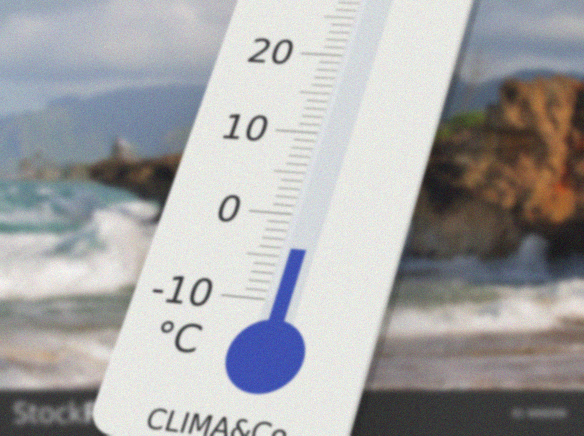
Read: {"value": -4, "unit": "°C"}
